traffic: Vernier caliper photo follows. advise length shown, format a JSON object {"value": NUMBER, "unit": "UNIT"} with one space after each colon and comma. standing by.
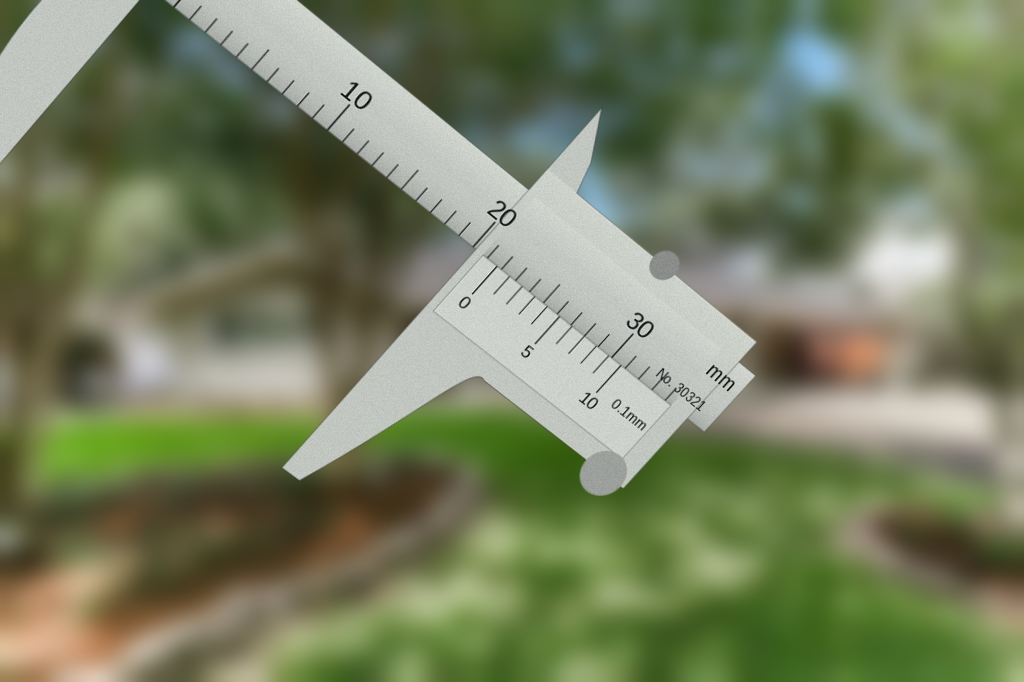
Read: {"value": 21.7, "unit": "mm"}
